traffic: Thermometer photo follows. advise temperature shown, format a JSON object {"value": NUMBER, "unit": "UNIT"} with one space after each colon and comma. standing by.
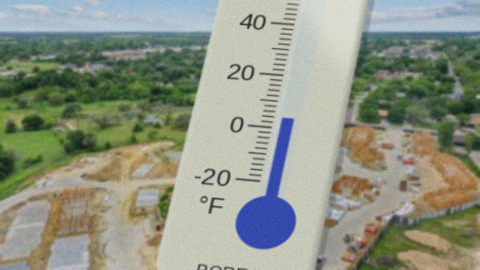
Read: {"value": 4, "unit": "°F"}
